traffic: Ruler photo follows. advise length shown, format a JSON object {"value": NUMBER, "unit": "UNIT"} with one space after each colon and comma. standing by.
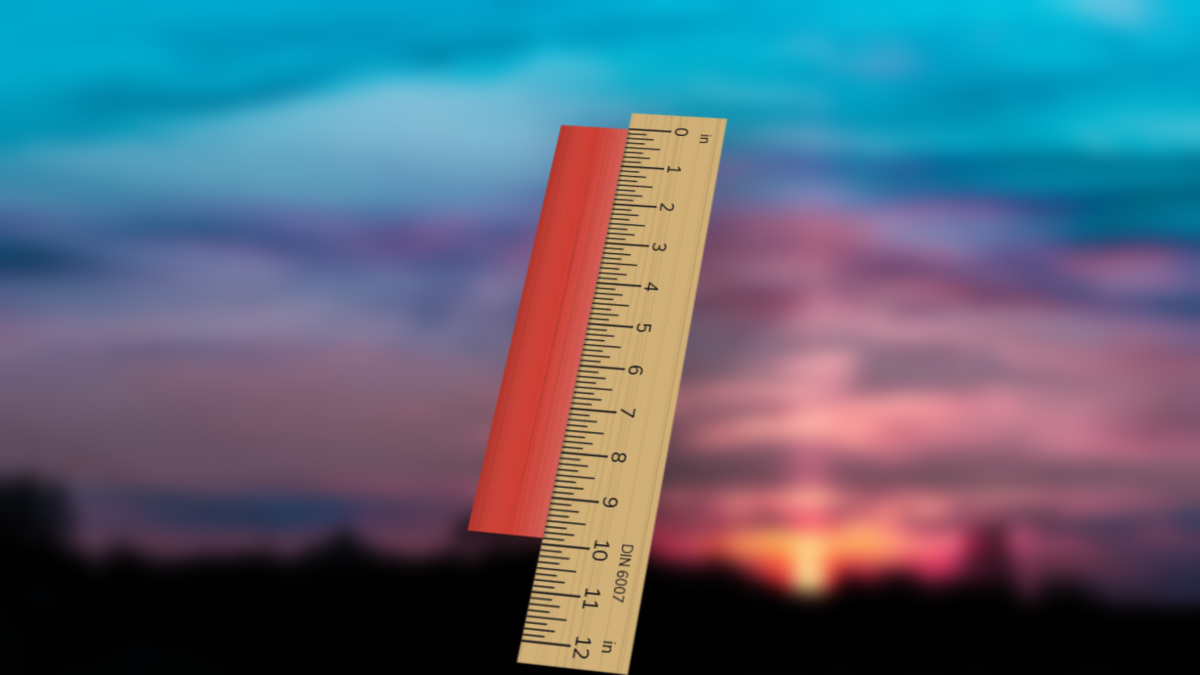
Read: {"value": 9.875, "unit": "in"}
